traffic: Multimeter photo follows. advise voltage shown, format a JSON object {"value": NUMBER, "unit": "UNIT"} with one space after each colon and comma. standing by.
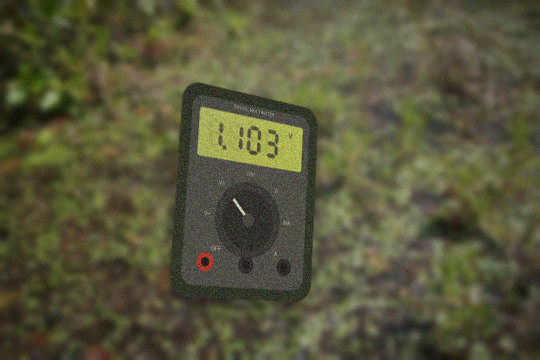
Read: {"value": 1.103, "unit": "V"}
